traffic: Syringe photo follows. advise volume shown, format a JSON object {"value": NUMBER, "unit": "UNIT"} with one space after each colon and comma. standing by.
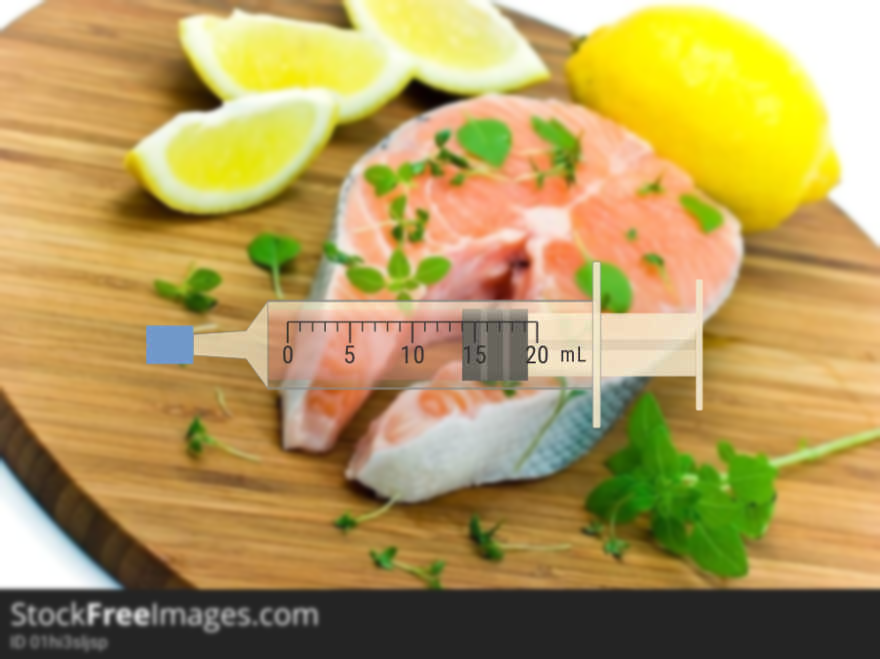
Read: {"value": 14, "unit": "mL"}
